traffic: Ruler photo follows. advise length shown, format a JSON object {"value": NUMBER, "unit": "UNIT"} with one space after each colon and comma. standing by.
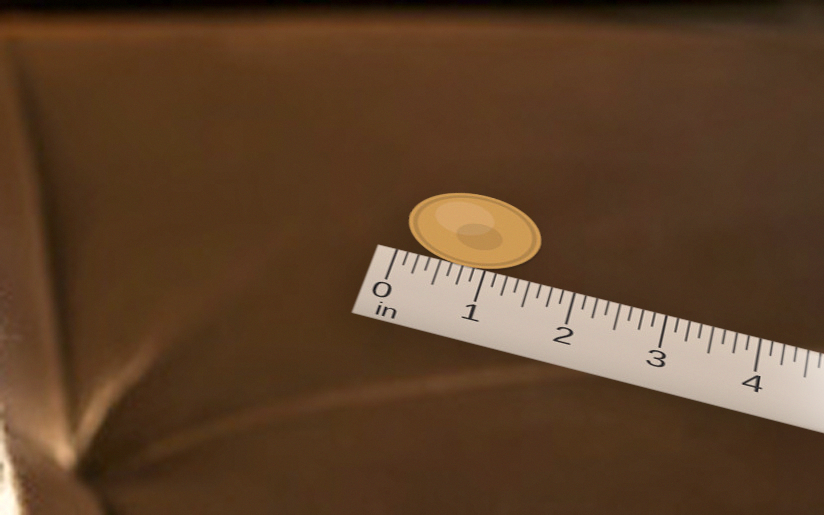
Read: {"value": 1.5, "unit": "in"}
